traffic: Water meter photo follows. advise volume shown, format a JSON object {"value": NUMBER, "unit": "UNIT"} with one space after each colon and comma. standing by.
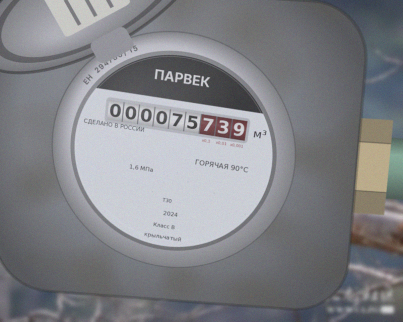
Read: {"value": 75.739, "unit": "m³"}
